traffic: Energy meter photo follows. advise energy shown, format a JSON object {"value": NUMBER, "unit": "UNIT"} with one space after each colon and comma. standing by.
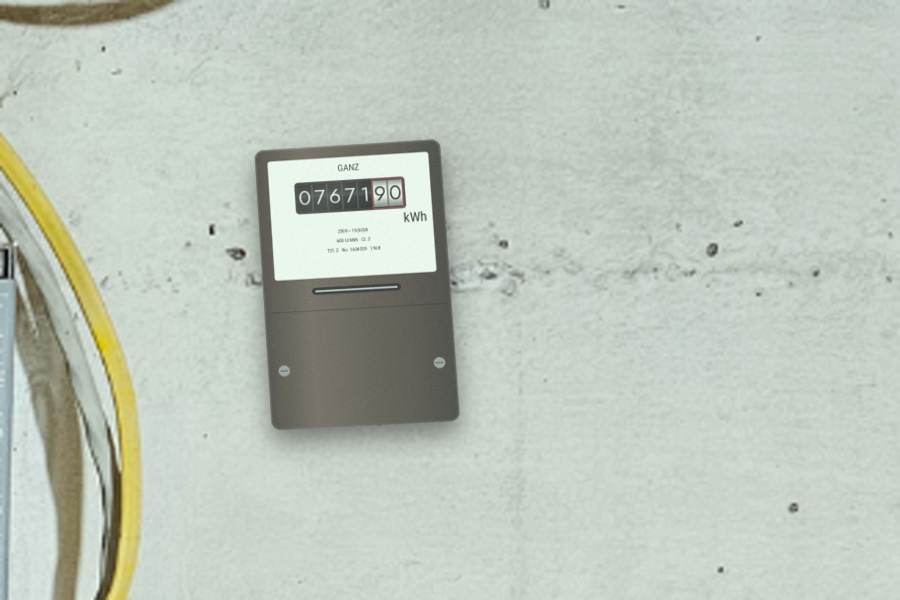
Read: {"value": 7671.90, "unit": "kWh"}
